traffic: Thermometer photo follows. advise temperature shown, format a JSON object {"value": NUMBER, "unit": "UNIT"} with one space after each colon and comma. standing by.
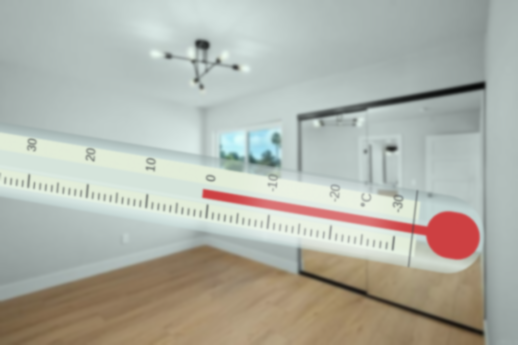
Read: {"value": 1, "unit": "°C"}
